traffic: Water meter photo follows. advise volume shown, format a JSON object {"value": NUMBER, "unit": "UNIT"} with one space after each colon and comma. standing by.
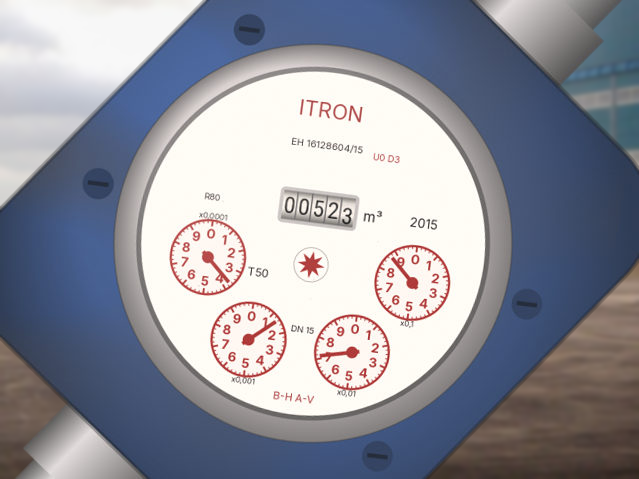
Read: {"value": 522.8713, "unit": "m³"}
